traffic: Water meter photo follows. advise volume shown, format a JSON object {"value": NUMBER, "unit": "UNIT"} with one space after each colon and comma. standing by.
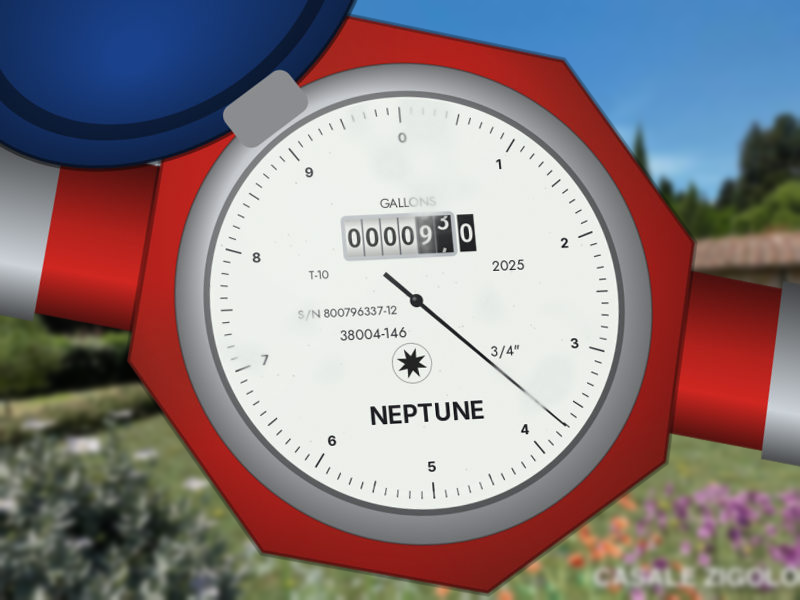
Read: {"value": 933.7, "unit": "gal"}
